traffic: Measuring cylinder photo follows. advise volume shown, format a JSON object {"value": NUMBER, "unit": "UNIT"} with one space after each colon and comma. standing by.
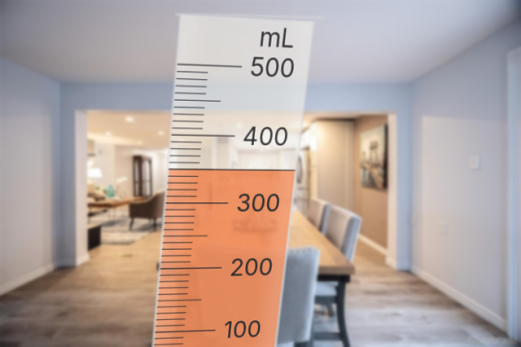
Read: {"value": 350, "unit": "mL"}
